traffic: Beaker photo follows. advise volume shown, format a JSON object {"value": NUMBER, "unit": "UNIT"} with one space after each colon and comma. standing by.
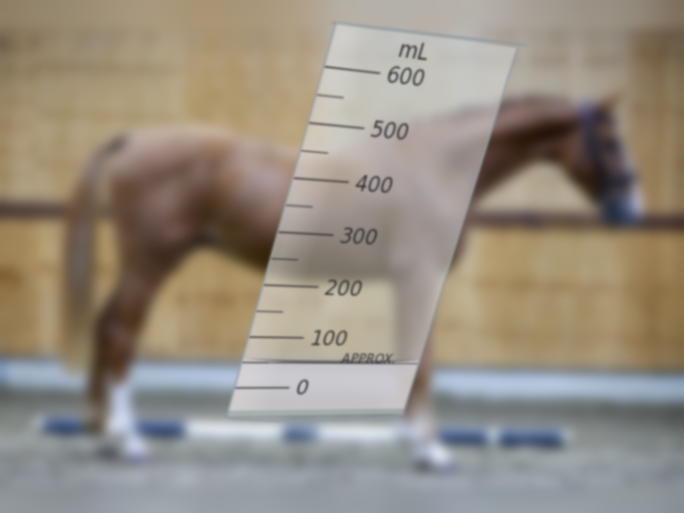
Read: {"value": 50, "unit": "mL"}
